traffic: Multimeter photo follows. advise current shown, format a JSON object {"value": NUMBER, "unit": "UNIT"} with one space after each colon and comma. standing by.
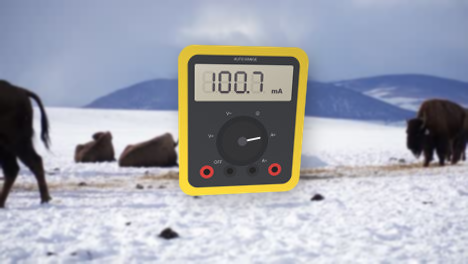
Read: {"value": 100.7, "unit": "mA"}
